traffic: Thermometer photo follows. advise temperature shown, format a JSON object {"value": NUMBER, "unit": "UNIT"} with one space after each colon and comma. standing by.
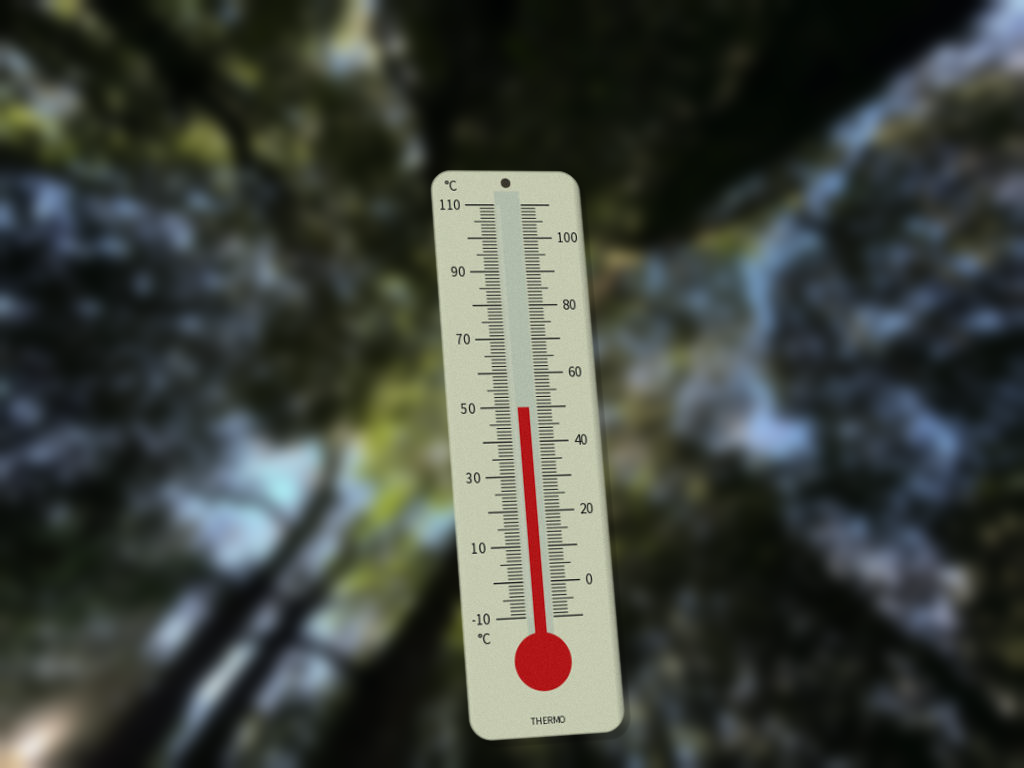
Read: {"value": 50, "unit": "°C"}
